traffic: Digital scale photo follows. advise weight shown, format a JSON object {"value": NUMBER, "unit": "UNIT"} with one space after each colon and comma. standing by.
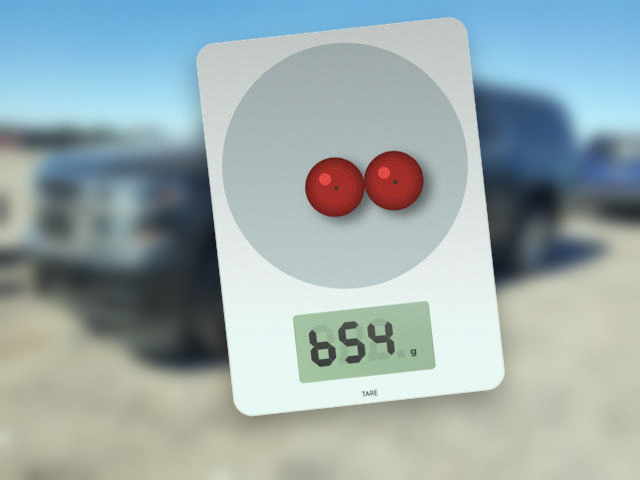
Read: {"value": 654, "unit": "g"}
